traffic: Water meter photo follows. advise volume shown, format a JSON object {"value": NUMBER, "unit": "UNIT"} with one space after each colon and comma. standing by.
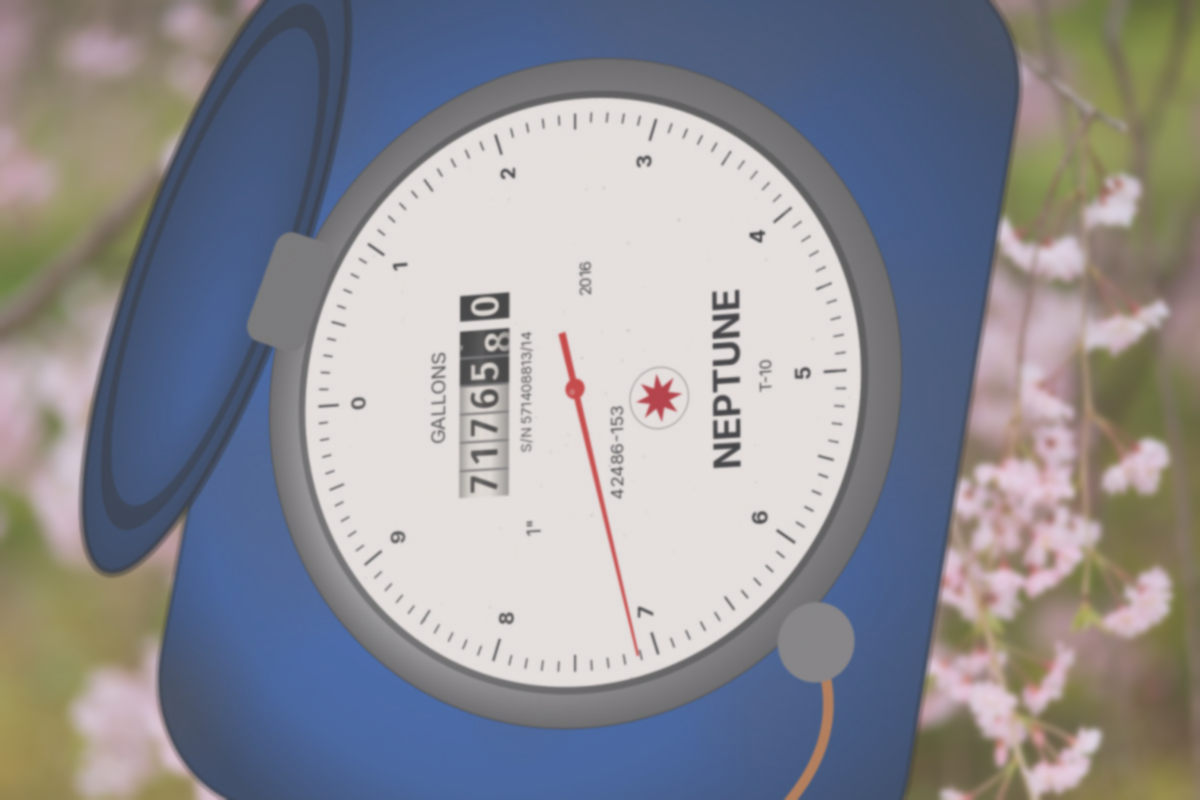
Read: {"value": 7176577.1, "unit": "gal"}
